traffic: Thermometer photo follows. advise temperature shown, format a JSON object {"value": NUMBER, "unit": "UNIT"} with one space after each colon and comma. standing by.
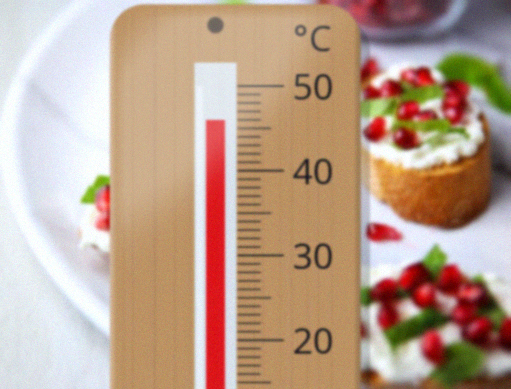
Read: {"value": 46, "unit": "°C"}
